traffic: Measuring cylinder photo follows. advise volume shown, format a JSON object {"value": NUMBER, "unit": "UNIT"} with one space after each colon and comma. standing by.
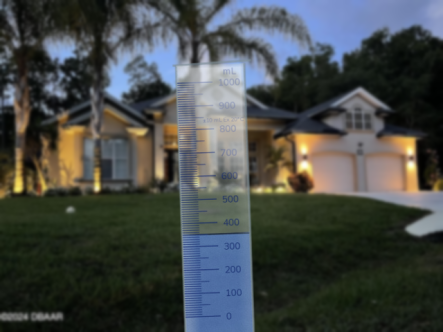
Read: {"value": 350, "unit": "mL"}
